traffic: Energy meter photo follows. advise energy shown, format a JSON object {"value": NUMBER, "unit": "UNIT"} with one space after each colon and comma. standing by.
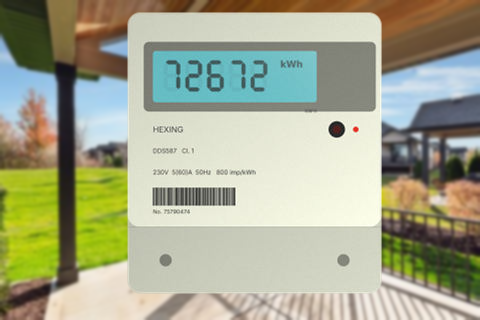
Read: {"value": 72672, "unit": "kWh"}
